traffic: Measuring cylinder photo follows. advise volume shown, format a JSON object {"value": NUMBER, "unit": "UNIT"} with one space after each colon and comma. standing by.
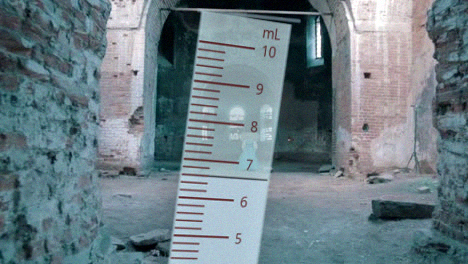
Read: {"value": 6.6, "unit": "mL"}
